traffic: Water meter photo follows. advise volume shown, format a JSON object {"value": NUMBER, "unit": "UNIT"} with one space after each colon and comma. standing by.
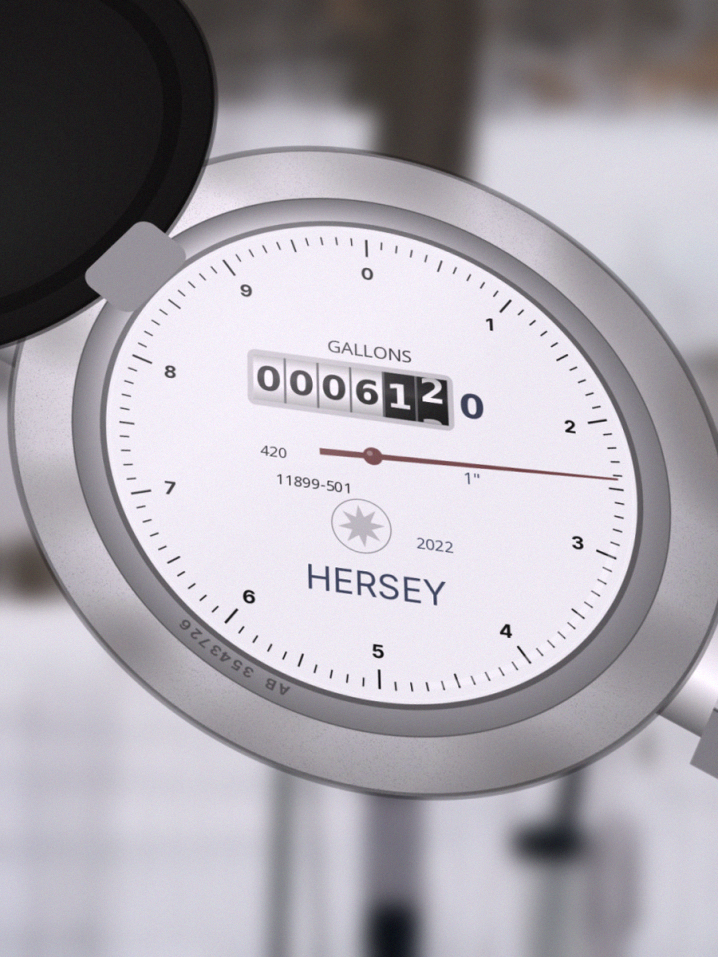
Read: {"value": 6122.4, "unit": "gal"}
